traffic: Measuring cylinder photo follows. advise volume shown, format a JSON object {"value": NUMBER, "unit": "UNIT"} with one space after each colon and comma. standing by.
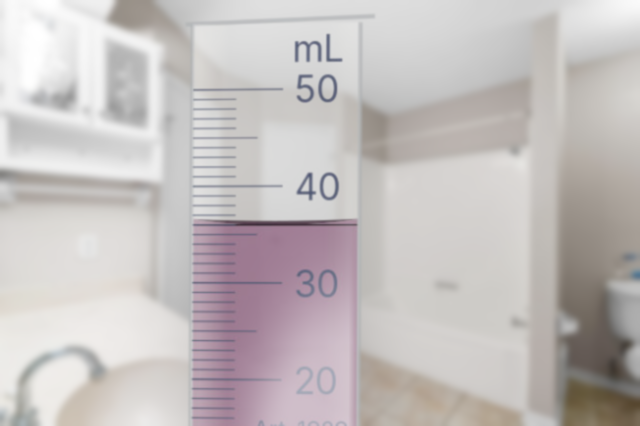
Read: {"value": 36, "unit": "mL"}
